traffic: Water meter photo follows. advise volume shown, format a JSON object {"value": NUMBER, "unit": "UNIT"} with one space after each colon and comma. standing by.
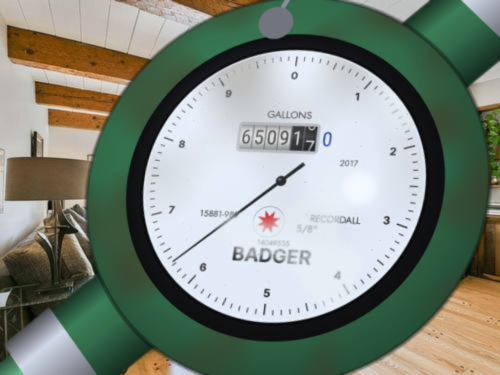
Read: {"value": 6509166.3, "unit": "gal"}
